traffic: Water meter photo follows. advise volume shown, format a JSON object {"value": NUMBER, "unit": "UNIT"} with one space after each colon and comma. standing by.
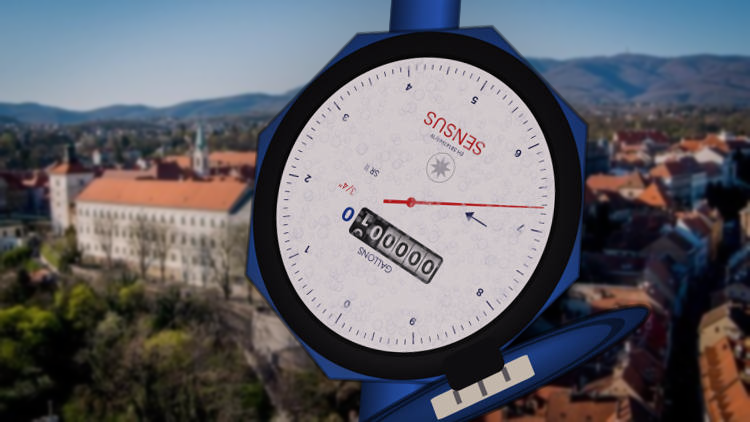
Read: {"value": 6.7, "unit": "gal"}
